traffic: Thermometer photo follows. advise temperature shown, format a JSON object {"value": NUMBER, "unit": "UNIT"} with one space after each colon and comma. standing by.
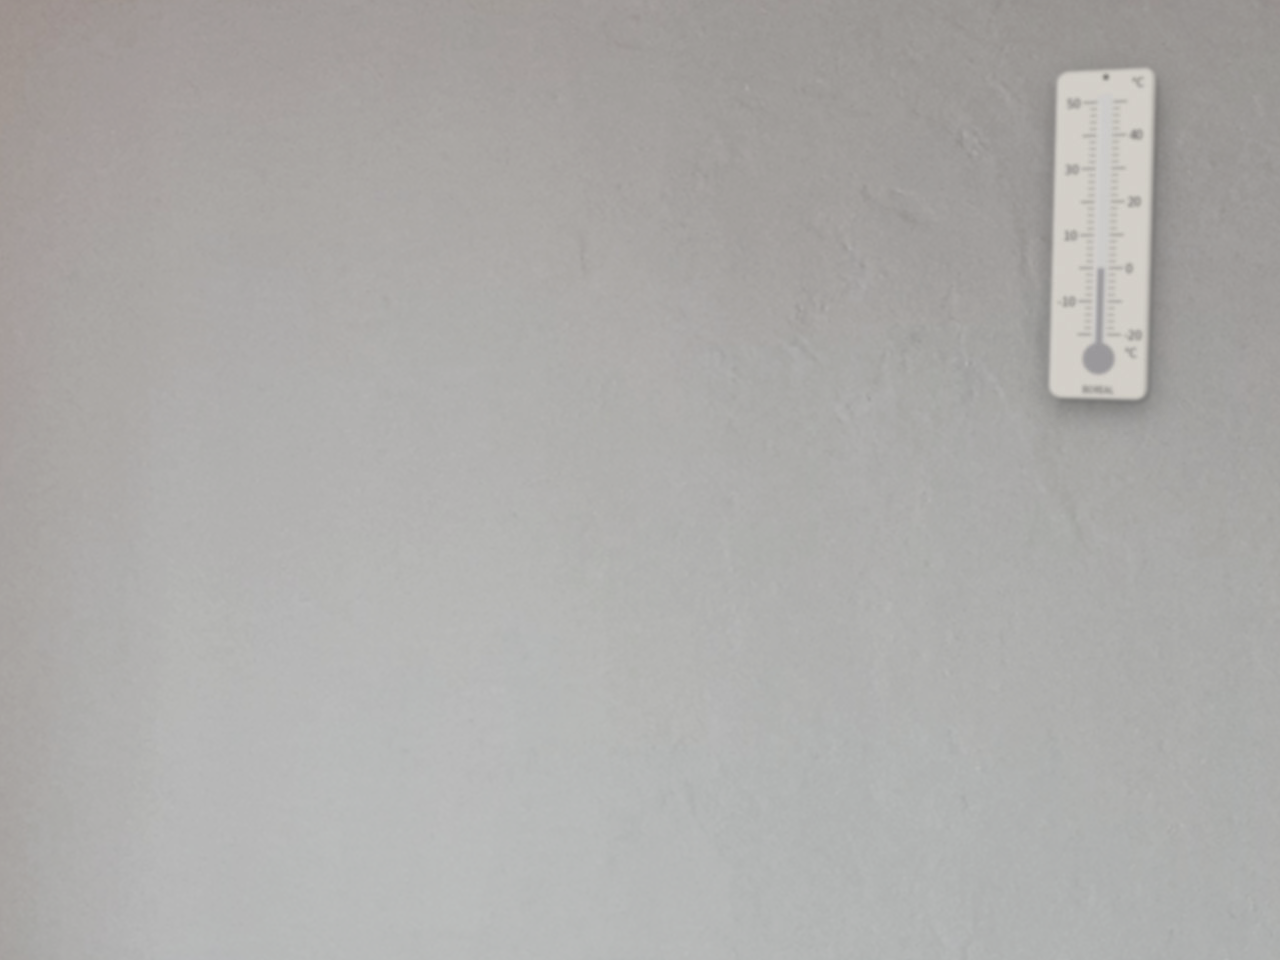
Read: {"value": 0, "unit": "°C"}
